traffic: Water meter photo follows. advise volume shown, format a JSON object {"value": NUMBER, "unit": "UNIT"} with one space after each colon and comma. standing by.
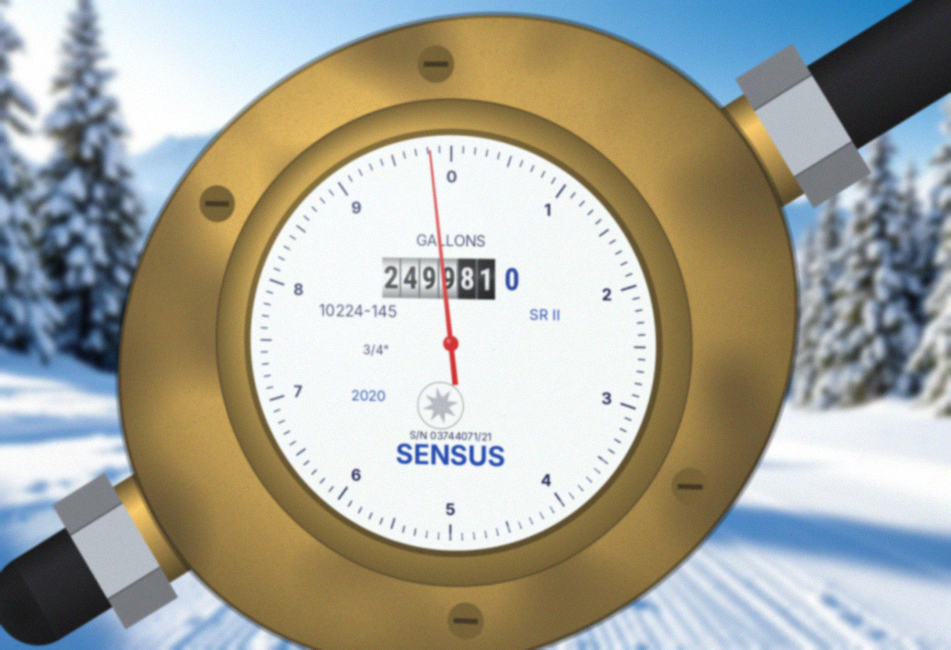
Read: {"value": 2499809.8, "unit": "gal"}
